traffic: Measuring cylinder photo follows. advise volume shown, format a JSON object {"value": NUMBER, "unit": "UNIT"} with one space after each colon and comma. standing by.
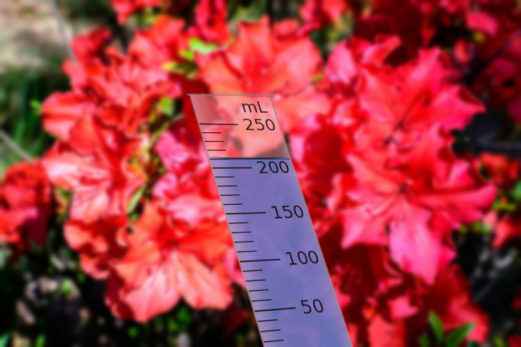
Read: {"value": 210, "unit": "mL"}
